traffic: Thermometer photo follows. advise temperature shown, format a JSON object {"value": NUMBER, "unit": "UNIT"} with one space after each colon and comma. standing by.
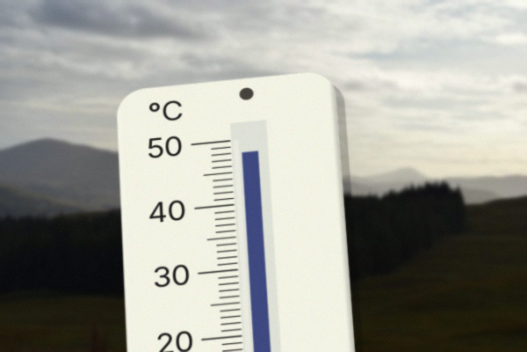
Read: {"value": 48, "unit": "°C"}
